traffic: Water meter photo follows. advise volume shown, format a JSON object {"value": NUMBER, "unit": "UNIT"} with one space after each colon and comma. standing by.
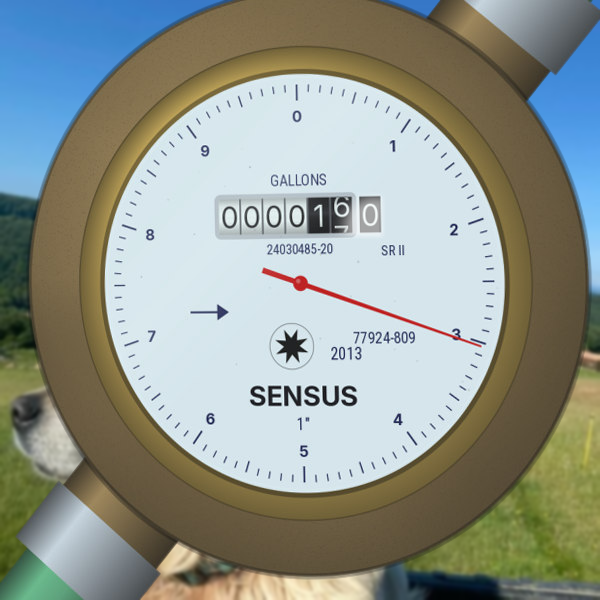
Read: {"value": 163.0, "unit": "gal"}
